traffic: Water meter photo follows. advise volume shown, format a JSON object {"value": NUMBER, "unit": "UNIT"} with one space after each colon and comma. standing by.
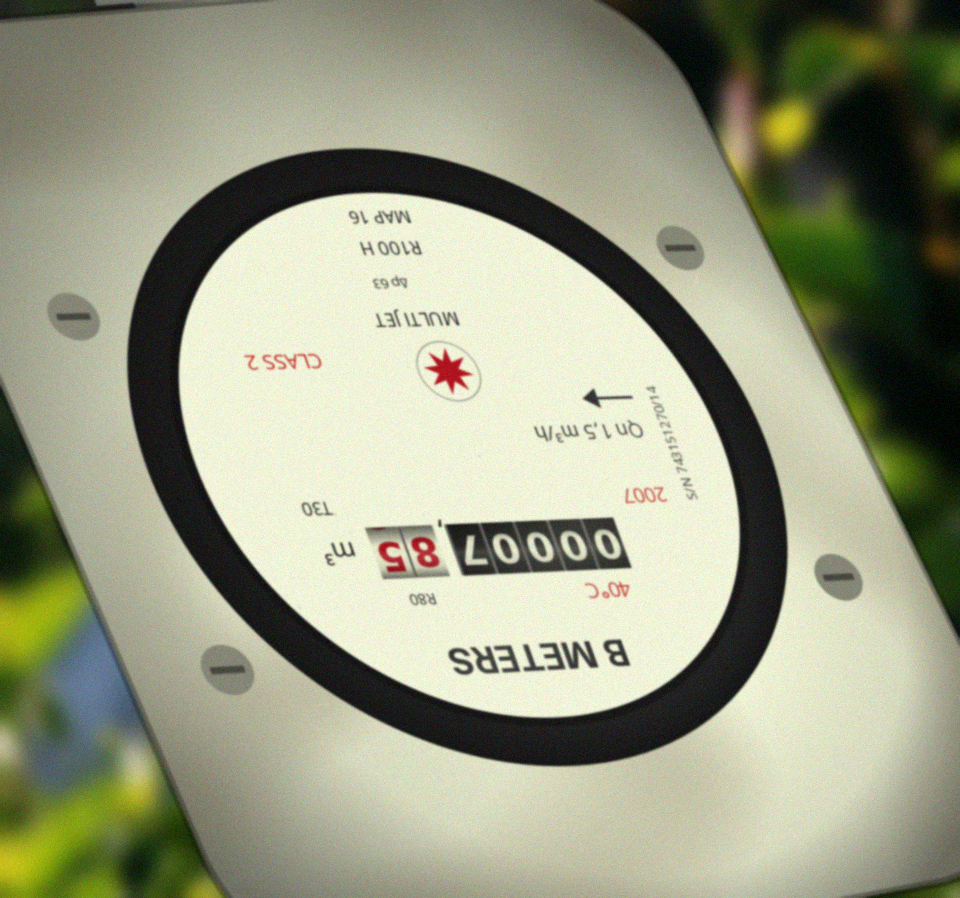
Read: {"value": 7.85, "unit": "m³"}
